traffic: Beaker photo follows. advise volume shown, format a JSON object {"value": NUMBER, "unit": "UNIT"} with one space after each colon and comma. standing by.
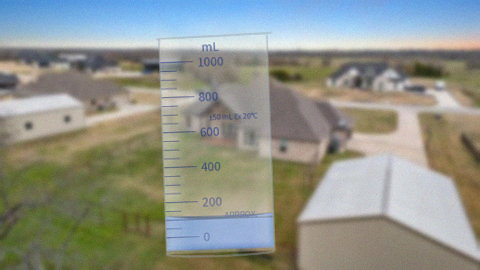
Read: {"value": 100, "unit": "mL"}
